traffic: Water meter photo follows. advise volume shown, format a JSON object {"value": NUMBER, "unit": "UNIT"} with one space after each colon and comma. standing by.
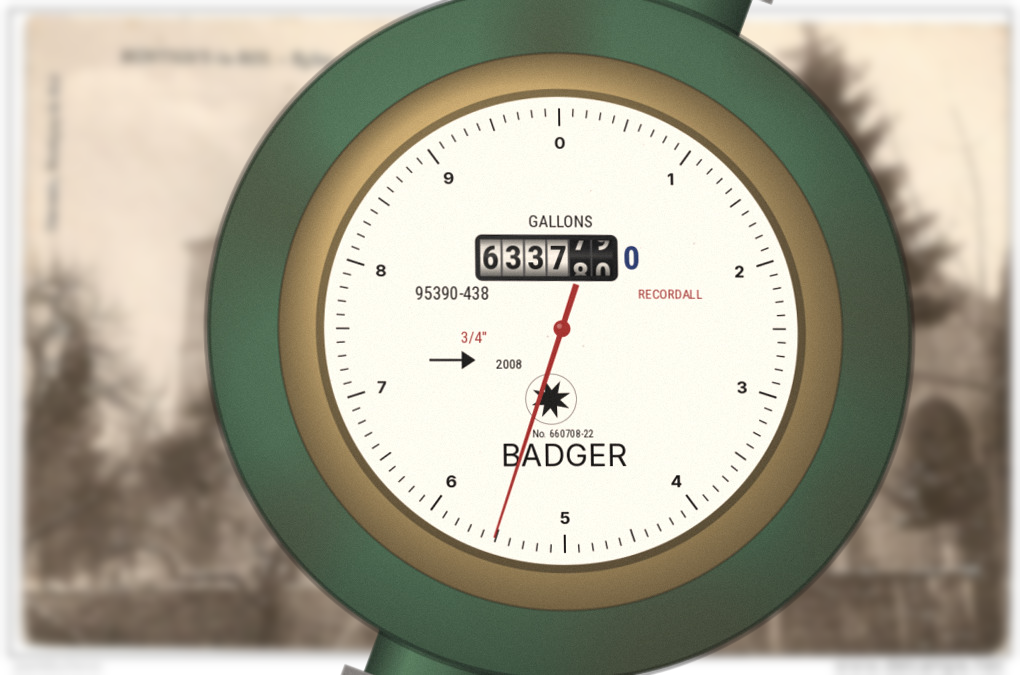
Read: {"value": 6337795.5, "unit": "gal"}
